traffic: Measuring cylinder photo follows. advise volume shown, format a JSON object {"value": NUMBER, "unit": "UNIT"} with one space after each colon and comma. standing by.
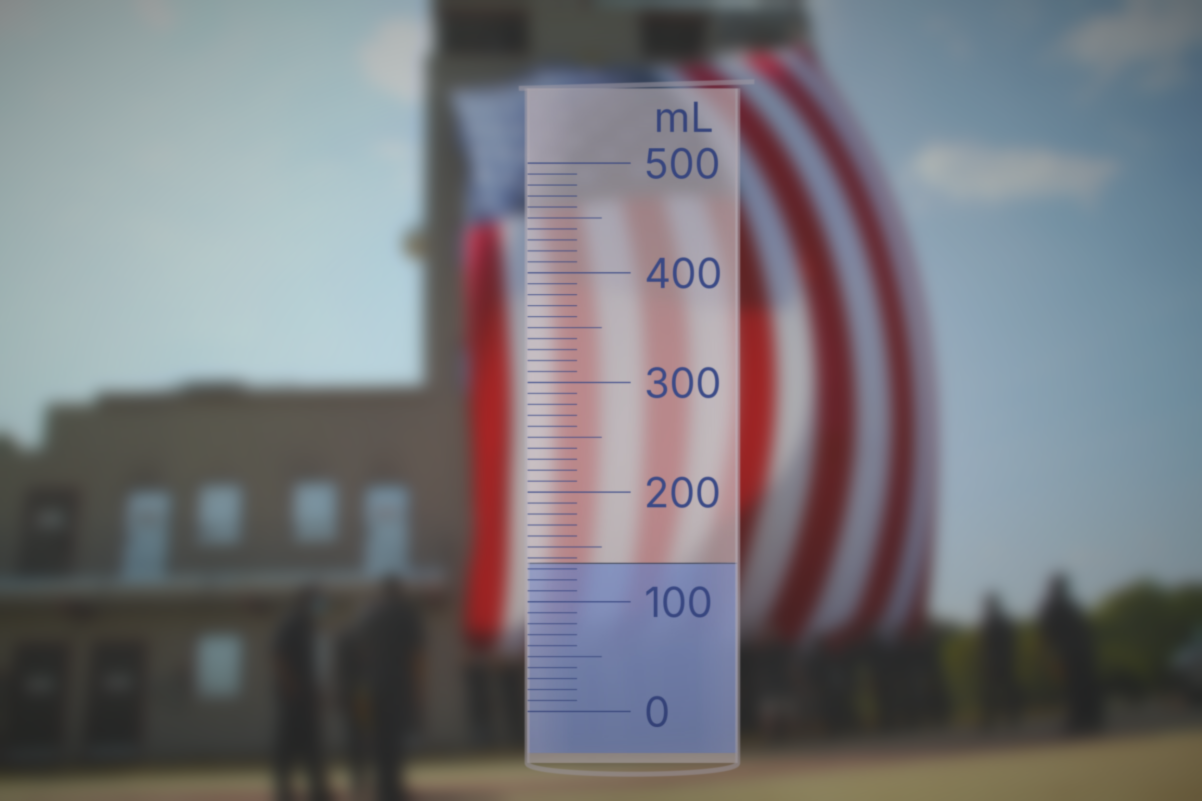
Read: {"value": 135, "unit": "mL"}
